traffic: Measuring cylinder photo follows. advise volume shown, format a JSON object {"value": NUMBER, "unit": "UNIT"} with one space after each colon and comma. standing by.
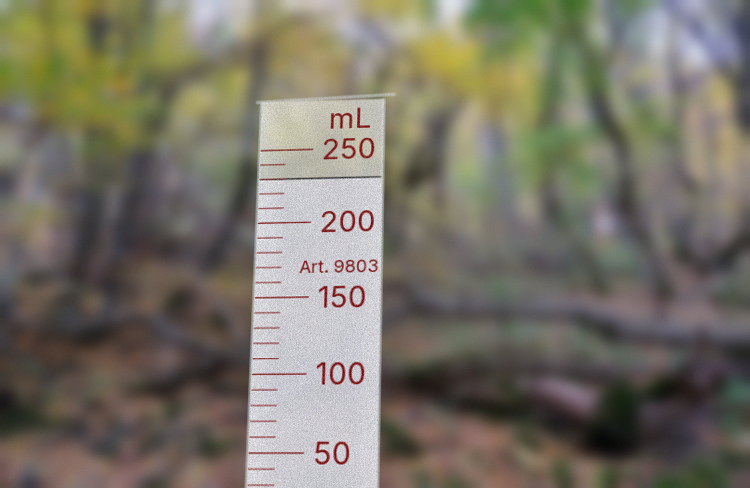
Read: {"value": 230, "unit": "mL"}
